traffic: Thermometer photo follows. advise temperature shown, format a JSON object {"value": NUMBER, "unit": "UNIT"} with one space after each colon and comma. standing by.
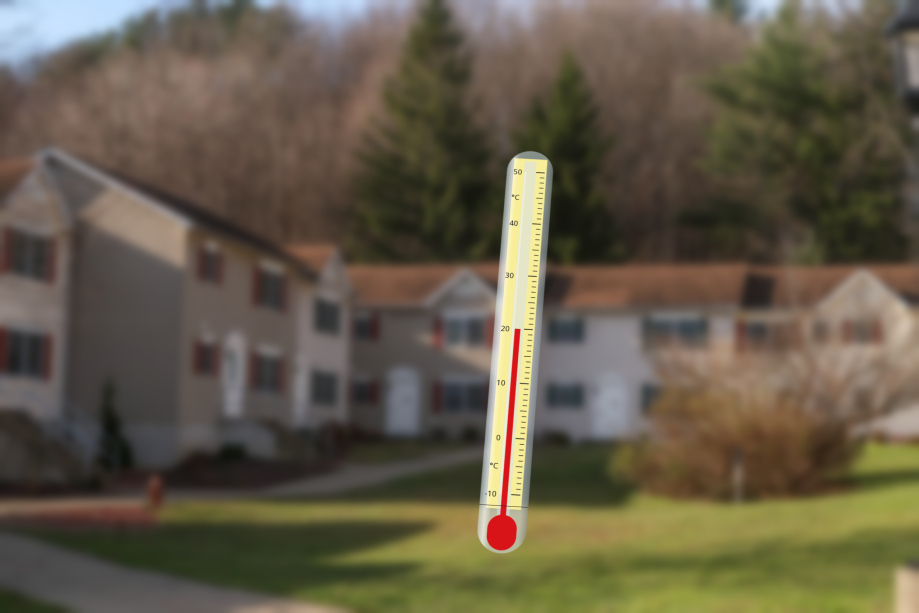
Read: {"value": 20, "unit": "°C"}
